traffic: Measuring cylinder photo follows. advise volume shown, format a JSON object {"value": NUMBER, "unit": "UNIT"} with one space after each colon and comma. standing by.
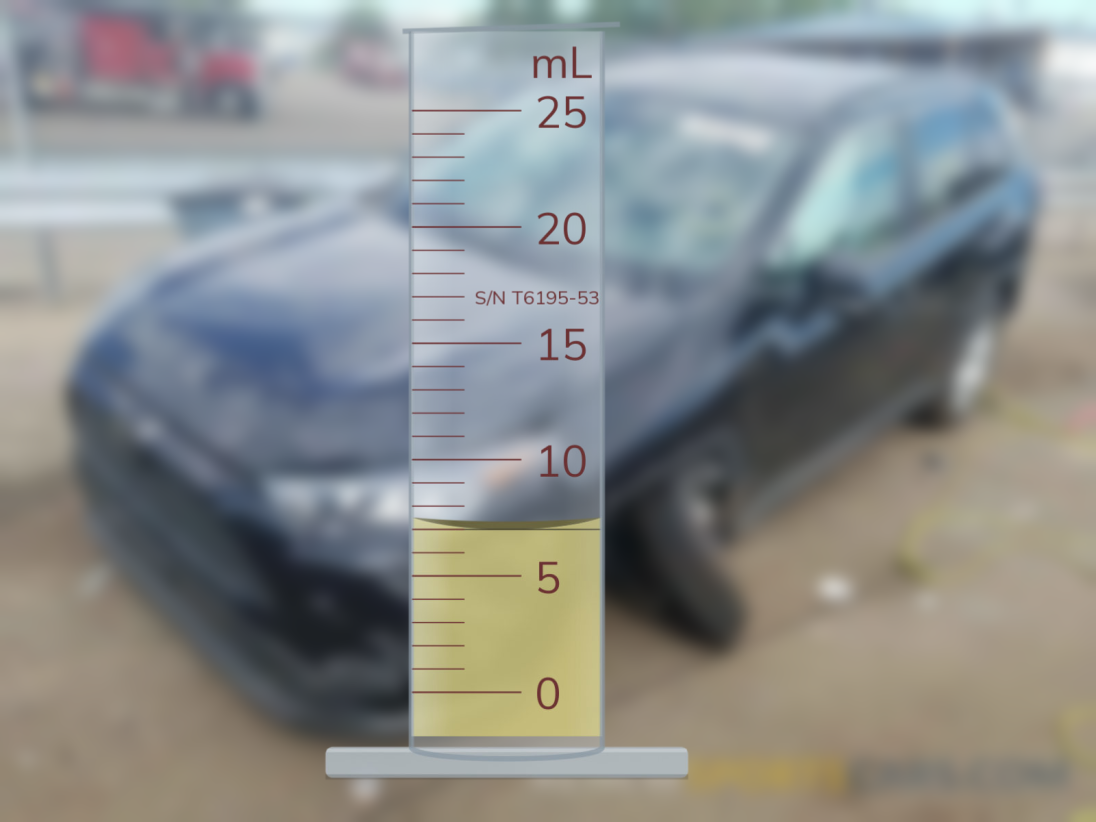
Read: {"value": 7, "unit": "mL"}
